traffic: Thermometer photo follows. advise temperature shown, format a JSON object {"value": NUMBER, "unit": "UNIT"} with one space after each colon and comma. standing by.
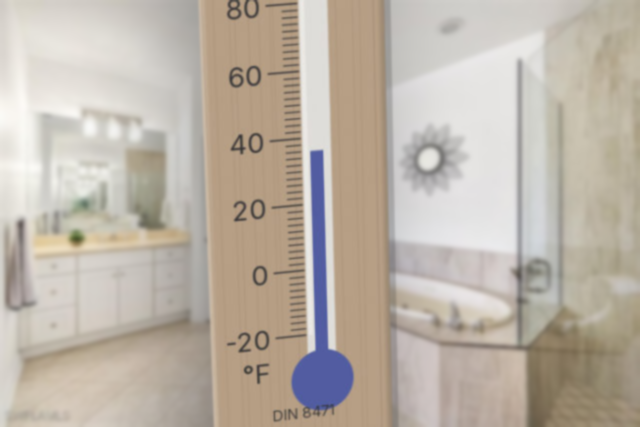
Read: {"value": 36, "unit": "°F"}
